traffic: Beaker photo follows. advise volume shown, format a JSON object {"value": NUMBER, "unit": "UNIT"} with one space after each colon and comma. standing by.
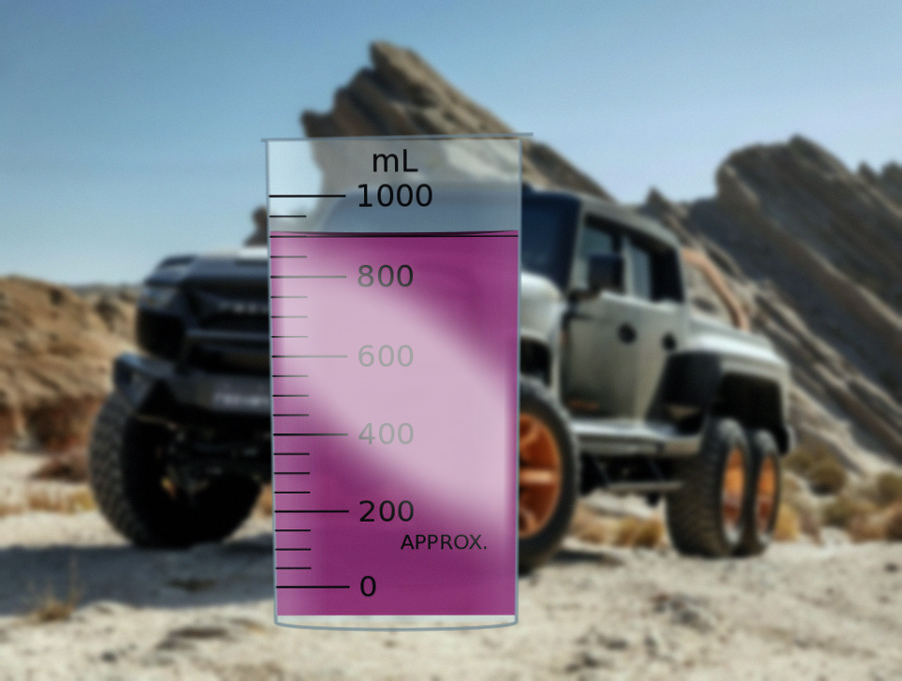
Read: {"value": 900, "unit": "mL"}
